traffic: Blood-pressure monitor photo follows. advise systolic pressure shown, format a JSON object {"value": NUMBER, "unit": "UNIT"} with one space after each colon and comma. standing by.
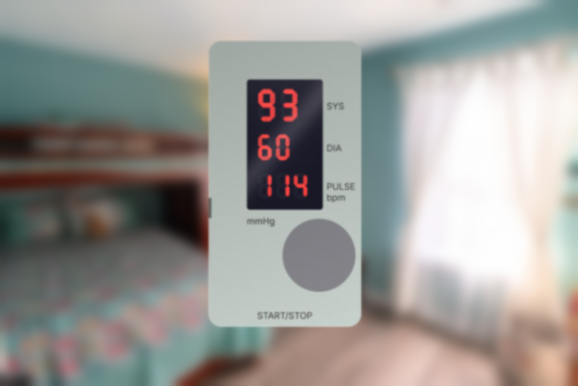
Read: {"value": 93, "unit": "mmHg"}
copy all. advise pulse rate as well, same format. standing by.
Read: {"value": 114, "unit": "bpm"}
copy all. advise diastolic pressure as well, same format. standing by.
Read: {"value": 60, "unit": "mmHg"}
